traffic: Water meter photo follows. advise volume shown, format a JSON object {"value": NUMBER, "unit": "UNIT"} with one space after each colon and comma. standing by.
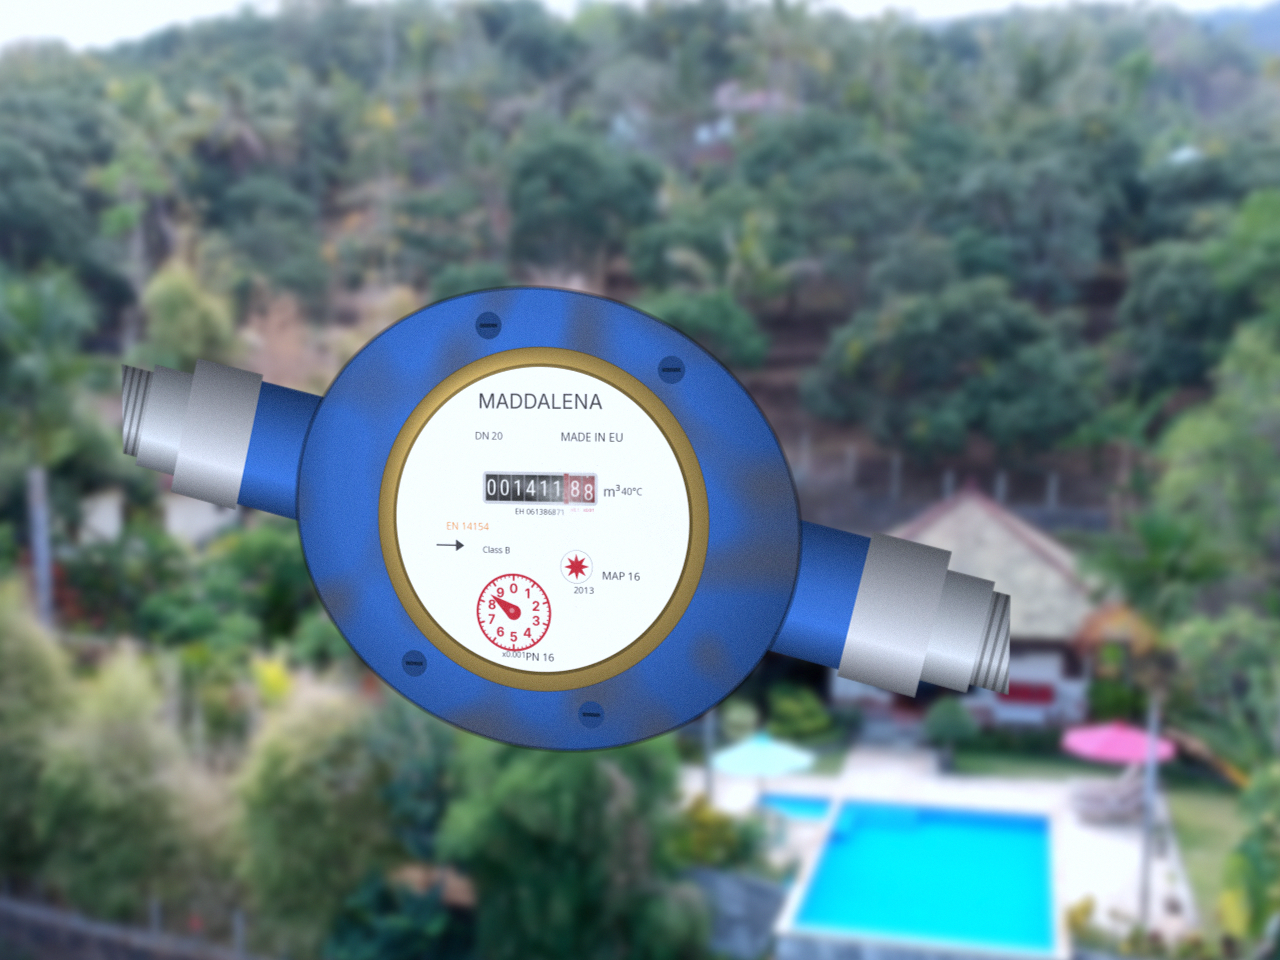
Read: {"value": 1411.878, "unit": "m³"}
